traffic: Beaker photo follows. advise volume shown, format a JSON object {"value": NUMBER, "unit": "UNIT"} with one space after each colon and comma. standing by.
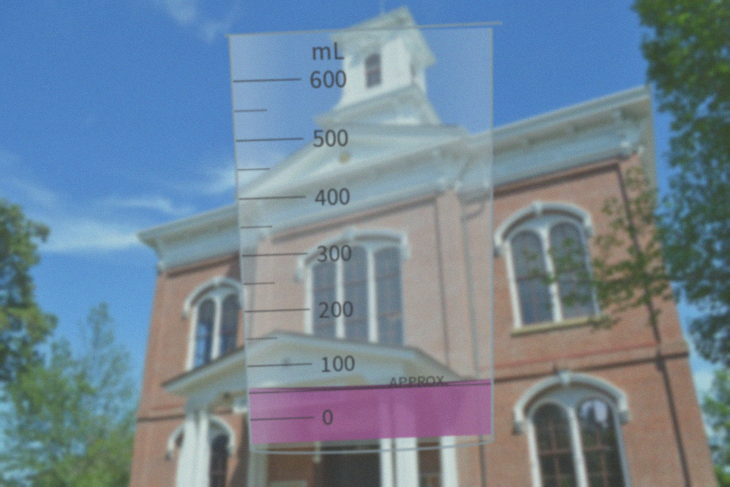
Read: {"value": 50, "unit": "mL"}
